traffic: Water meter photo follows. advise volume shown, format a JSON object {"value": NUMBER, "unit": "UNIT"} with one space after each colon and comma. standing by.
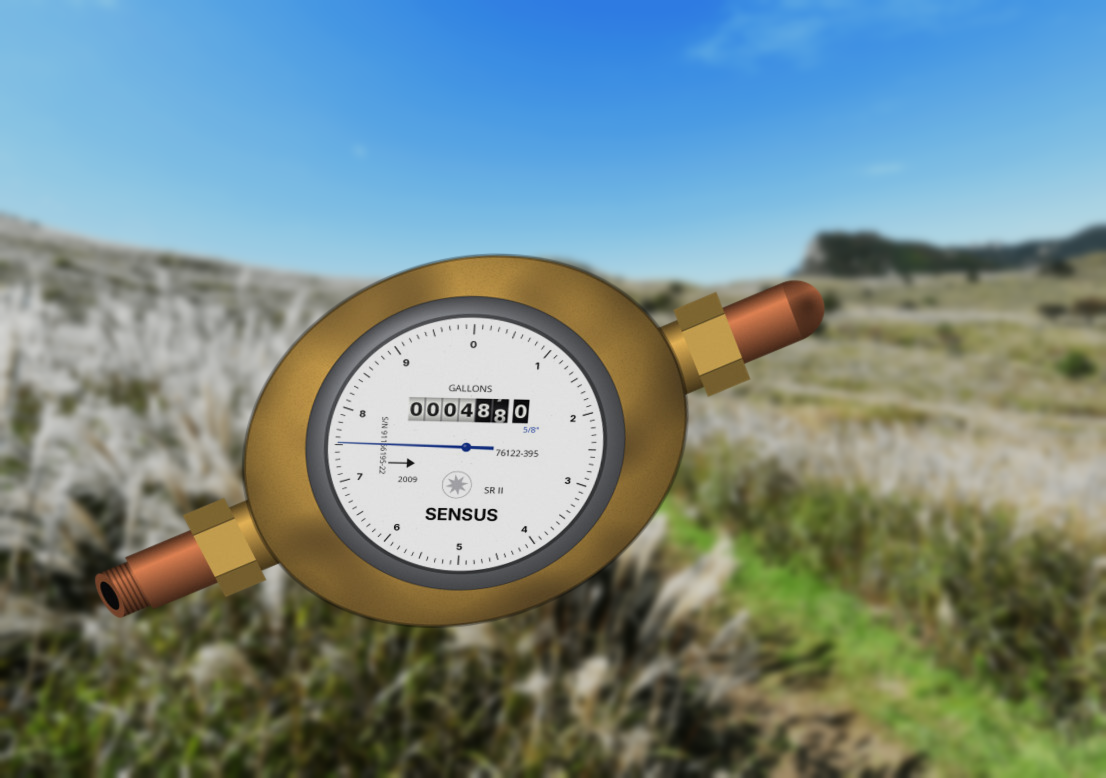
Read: {"value": 4877.5, "unit": "gal"}
